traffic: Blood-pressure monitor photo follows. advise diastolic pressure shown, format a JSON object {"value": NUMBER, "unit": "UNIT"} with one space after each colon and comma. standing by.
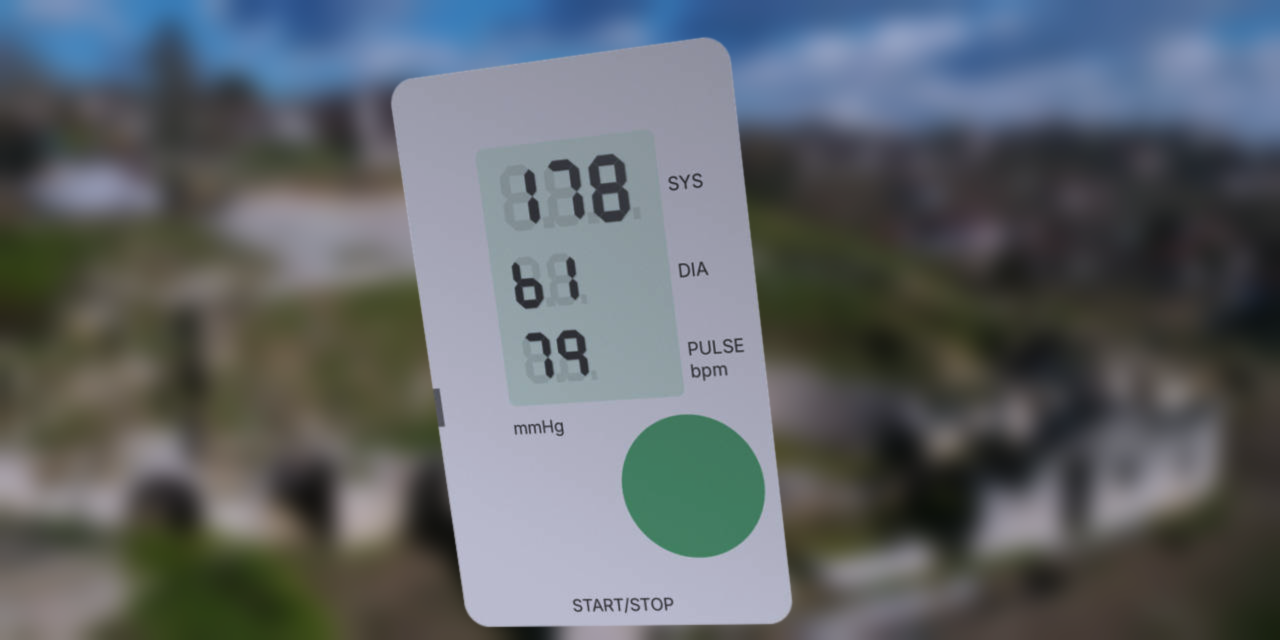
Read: {"value": 61, "unit": "mmHg"}
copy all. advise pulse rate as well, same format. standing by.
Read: {"value": 79, "unit": "bpm"}
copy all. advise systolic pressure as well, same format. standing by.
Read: {"value": 178, "unit": "mmHg"}
